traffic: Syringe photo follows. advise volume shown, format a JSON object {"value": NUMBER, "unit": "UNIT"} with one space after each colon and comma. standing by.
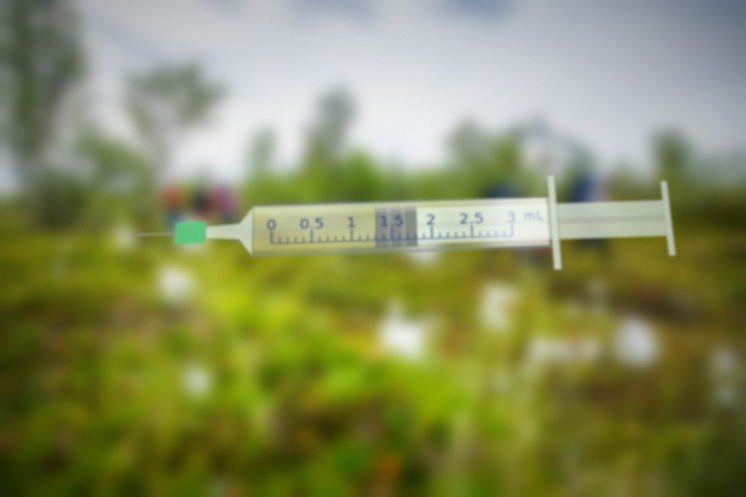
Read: {"value": 1.3, "unit": "mL"}
